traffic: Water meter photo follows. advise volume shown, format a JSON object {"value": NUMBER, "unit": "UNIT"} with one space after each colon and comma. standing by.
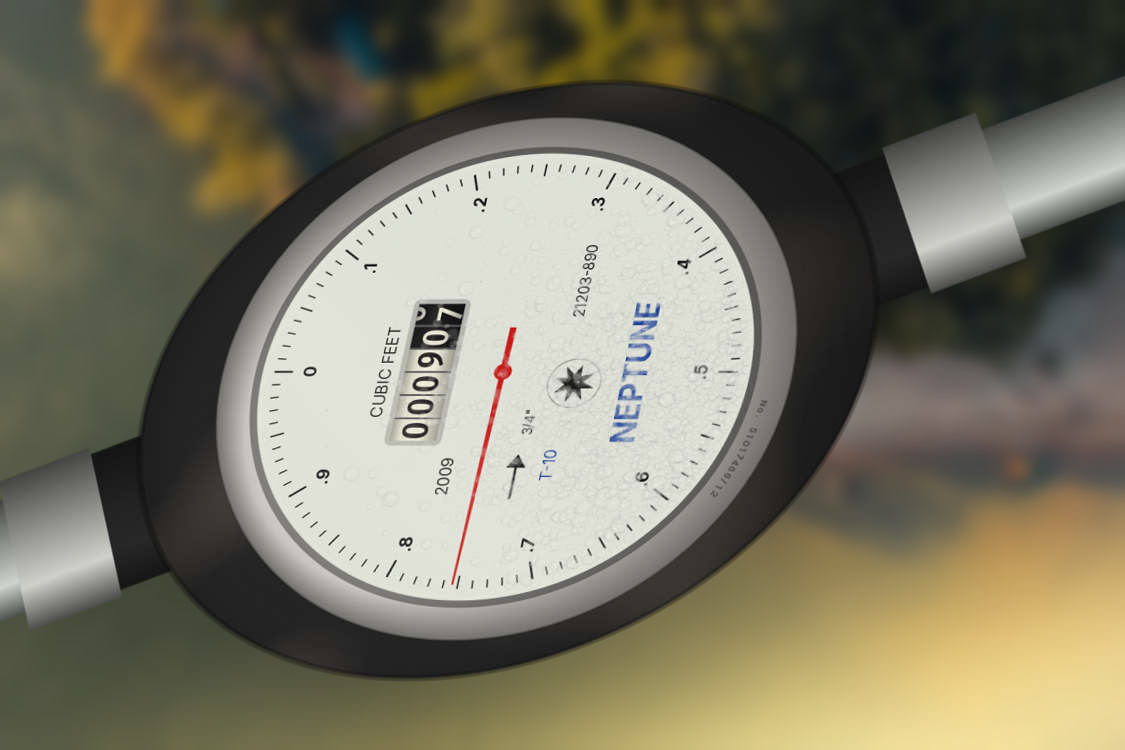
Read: {"value": 906.75, "unit": "ft³"}
